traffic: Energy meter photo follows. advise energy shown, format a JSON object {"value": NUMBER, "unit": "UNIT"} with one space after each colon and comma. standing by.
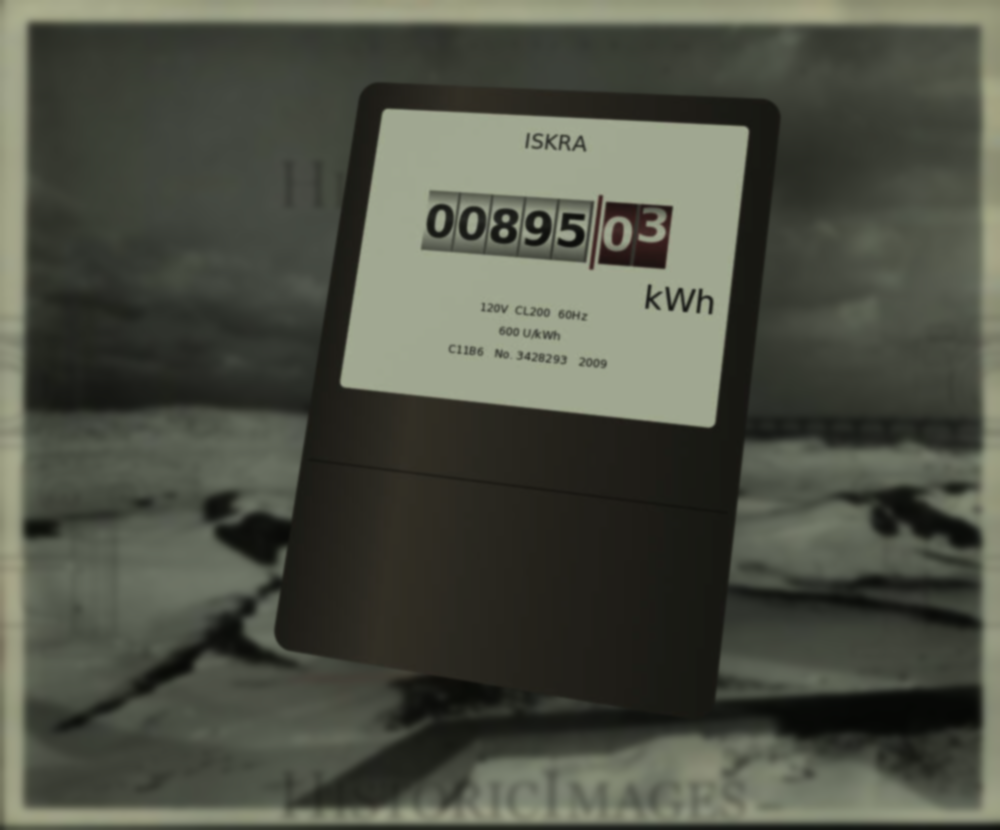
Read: {"value": 895.03, "unit": "kWh"}
